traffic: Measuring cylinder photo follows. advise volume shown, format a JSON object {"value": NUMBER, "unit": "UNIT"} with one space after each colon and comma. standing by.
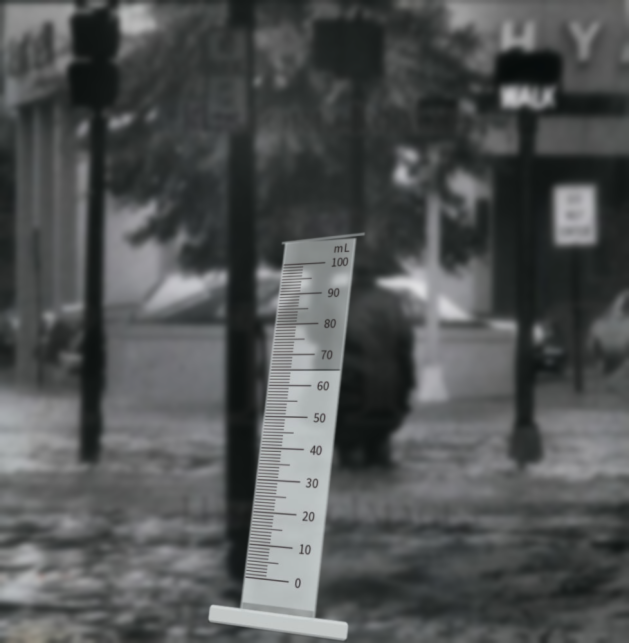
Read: {"value": 65, "unit": "mL"}
